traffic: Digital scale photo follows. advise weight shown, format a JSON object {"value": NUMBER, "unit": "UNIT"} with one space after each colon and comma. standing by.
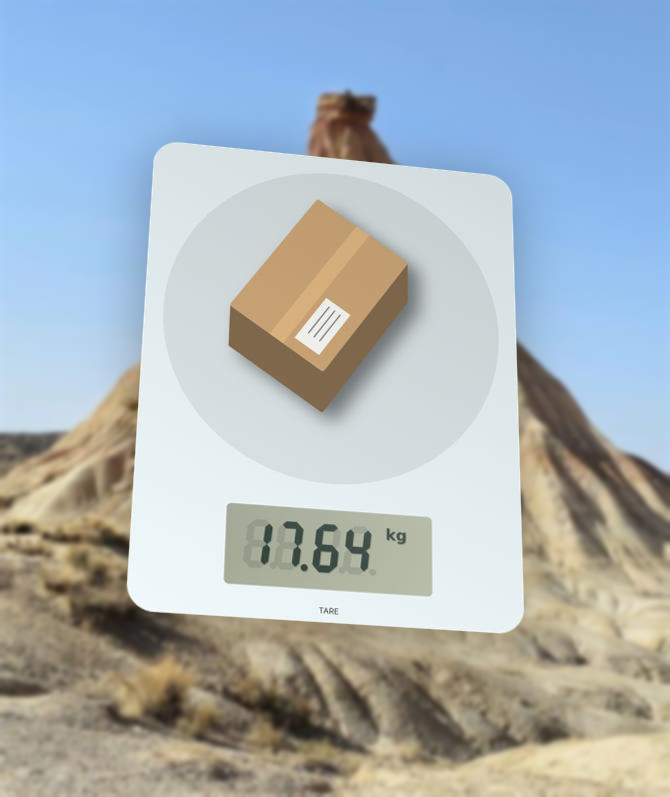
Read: {"value": 17.64, "unit": "kg"}
